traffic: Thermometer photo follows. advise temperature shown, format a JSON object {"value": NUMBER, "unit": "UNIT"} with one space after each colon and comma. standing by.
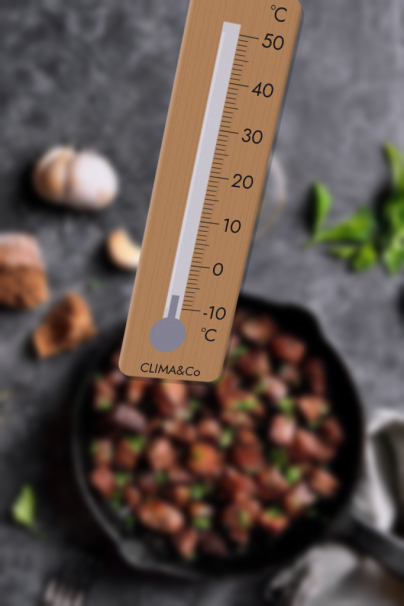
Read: {"value": -7, "unit": "°C"}
